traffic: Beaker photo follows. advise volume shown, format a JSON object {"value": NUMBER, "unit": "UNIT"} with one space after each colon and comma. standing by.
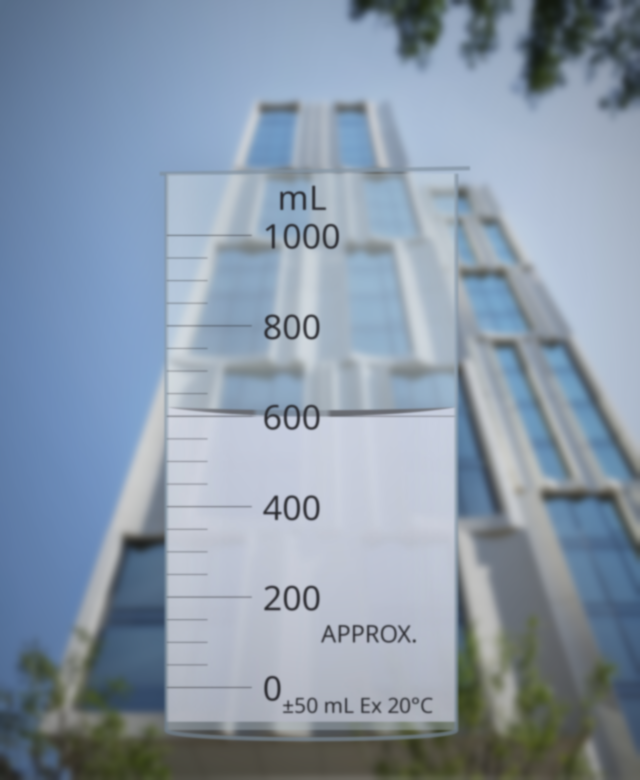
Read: {"value": 600, "unit": "mL"}
